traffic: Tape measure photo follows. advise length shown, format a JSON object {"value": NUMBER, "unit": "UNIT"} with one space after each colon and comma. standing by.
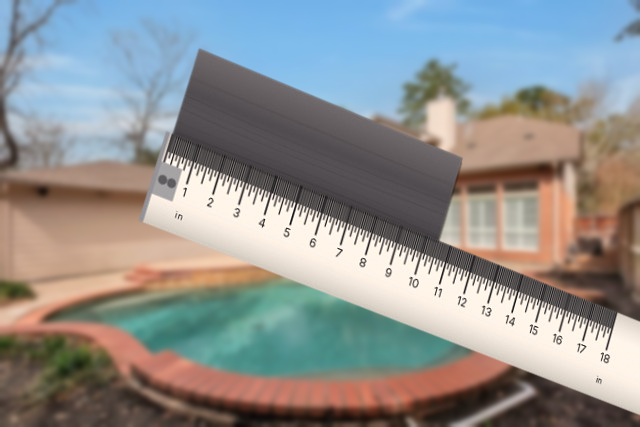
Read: {"value": 10.5, "unit": "in"}
